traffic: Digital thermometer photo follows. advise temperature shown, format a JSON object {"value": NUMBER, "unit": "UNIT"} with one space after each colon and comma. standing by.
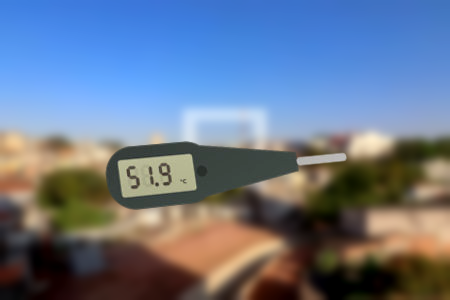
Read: {"value": 51.9, "unit": "°C"}
